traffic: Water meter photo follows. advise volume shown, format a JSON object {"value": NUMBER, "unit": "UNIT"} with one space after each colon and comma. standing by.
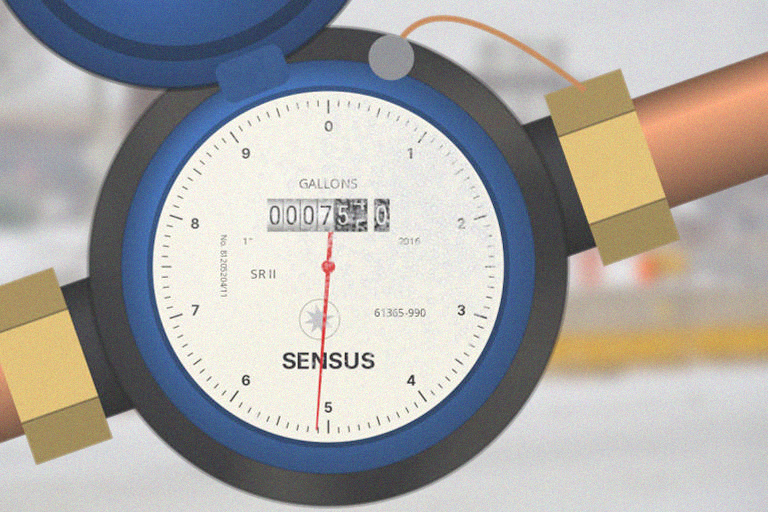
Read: {"value": 7545.1, "unit": "gal"}
